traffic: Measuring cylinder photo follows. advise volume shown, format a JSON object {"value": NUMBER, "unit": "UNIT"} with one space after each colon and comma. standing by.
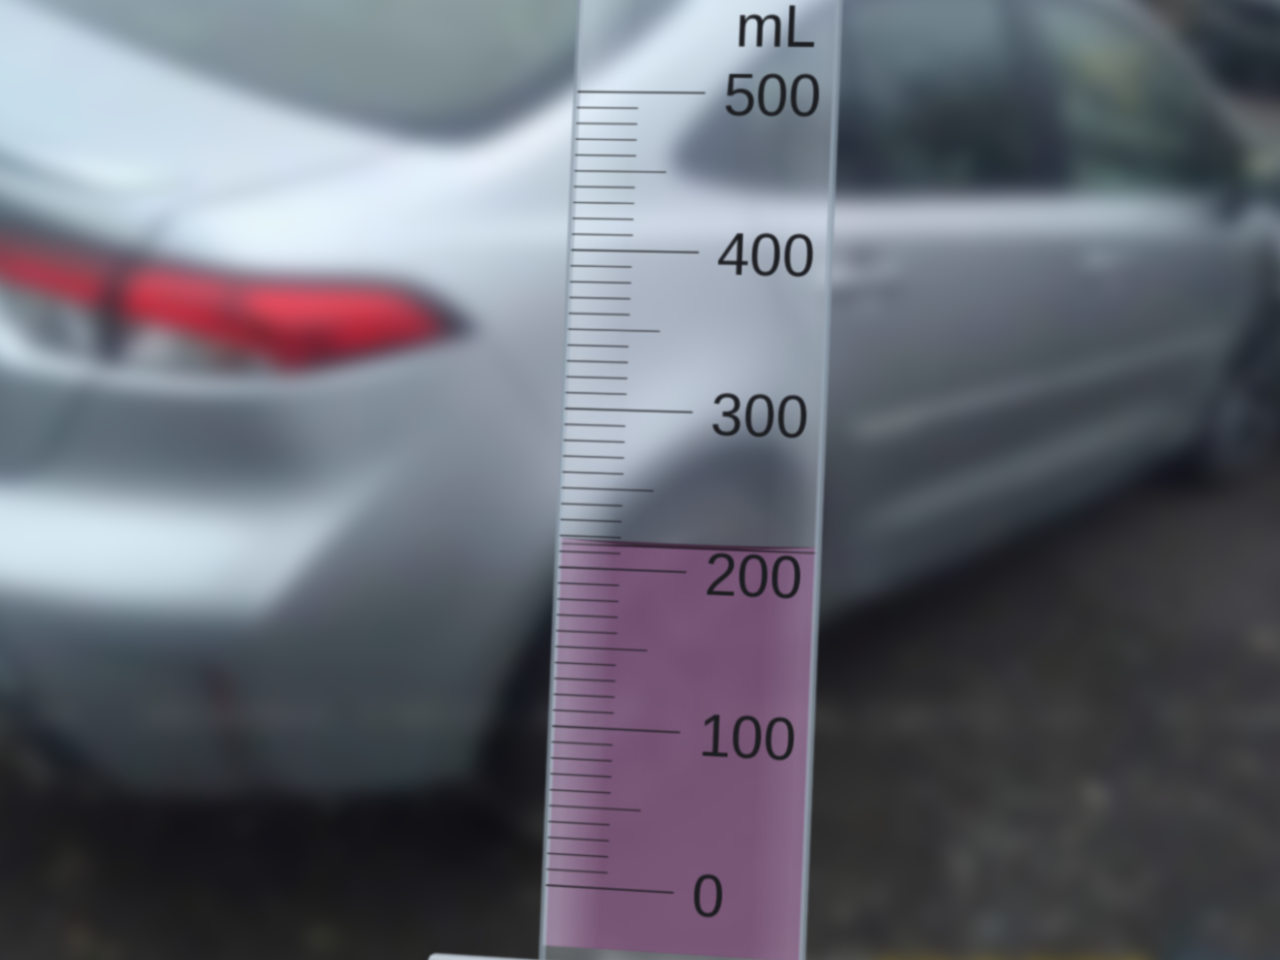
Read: {"value": 215, "unit": "mL"}
